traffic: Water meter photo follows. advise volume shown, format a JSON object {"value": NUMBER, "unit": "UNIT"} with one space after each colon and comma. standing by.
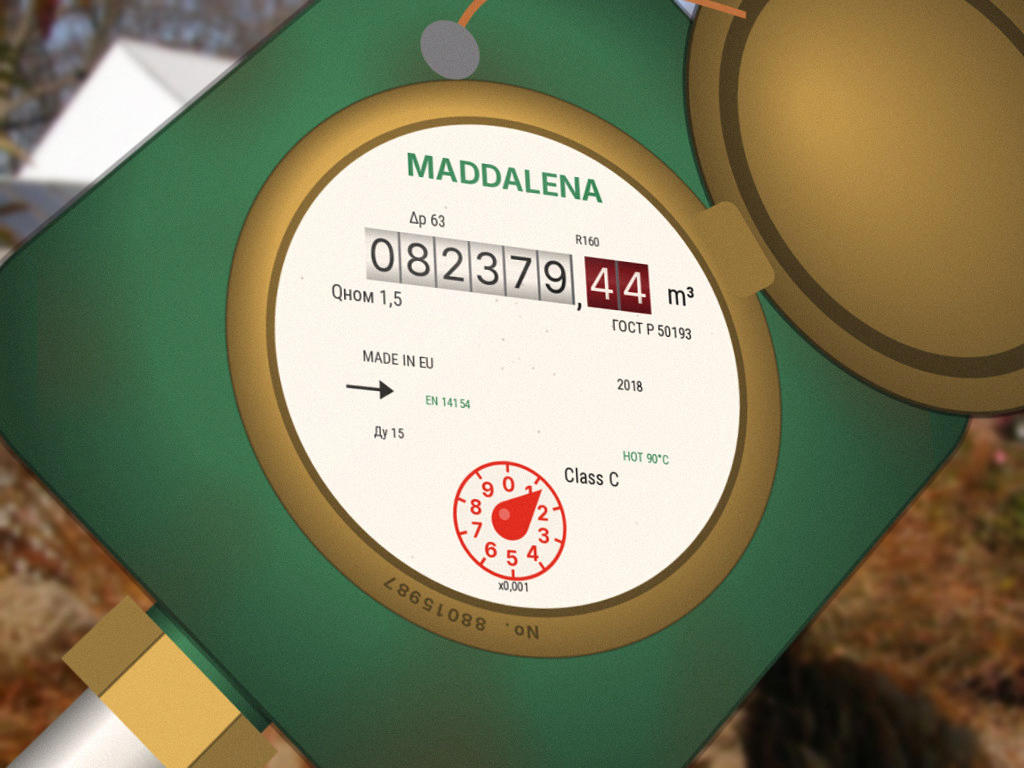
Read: {"value": 82379.441, "unit": "m³"}
